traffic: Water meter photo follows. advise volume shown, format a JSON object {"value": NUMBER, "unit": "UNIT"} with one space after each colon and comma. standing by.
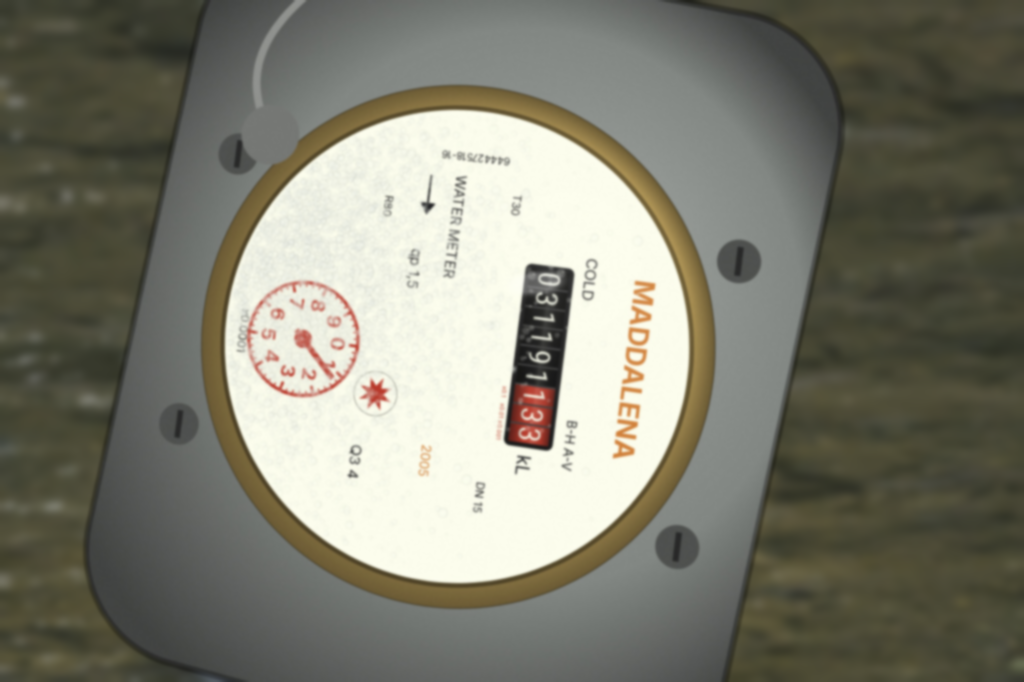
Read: {"value": 31191.1331, "unit": "kL"}
